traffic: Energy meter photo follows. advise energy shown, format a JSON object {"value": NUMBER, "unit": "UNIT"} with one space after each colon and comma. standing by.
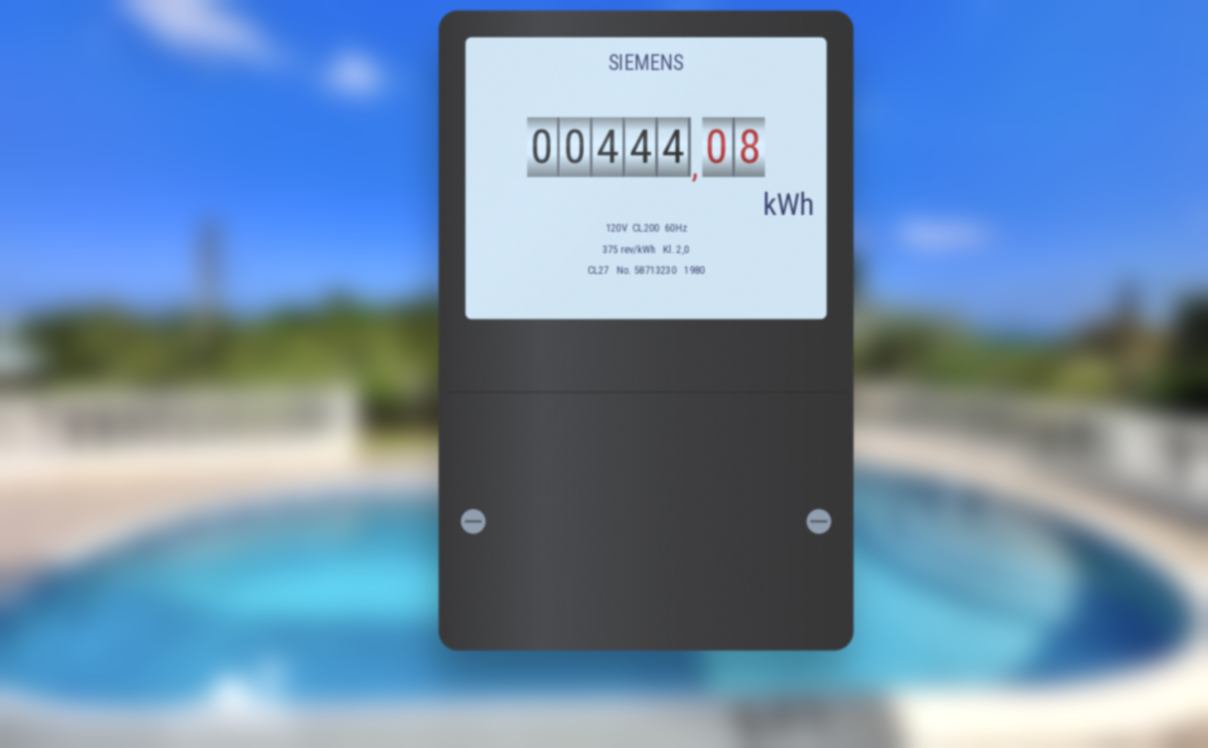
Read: {"value": 444.08, "unit": "kWh"}
